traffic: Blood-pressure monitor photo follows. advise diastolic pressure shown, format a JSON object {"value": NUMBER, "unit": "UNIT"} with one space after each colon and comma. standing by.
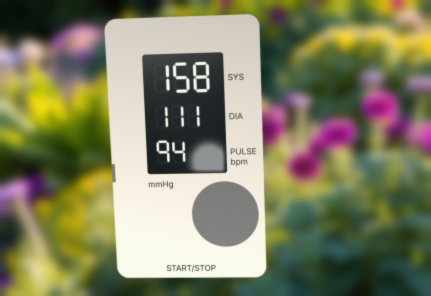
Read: {"value": 111, "unit": "mmHg"}
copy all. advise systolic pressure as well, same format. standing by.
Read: {"value": 158, "unit": "mmHg"}
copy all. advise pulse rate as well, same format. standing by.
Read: {"value": 94, "unit": "bpm"}
